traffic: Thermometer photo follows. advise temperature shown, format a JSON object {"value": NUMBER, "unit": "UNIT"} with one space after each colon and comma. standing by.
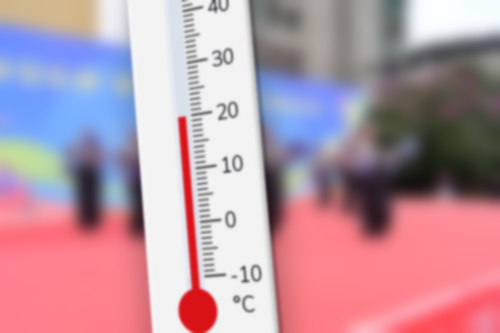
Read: {"value": 20, "unit": "°C"}
